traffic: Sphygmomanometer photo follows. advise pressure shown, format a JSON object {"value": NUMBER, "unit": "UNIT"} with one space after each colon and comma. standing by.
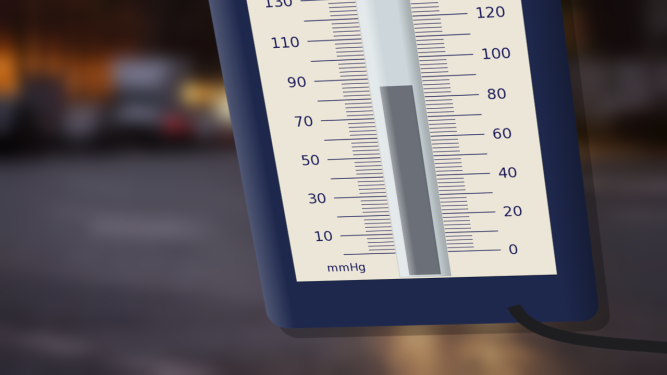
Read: {"value": 86, "unit": "mmHg"}
